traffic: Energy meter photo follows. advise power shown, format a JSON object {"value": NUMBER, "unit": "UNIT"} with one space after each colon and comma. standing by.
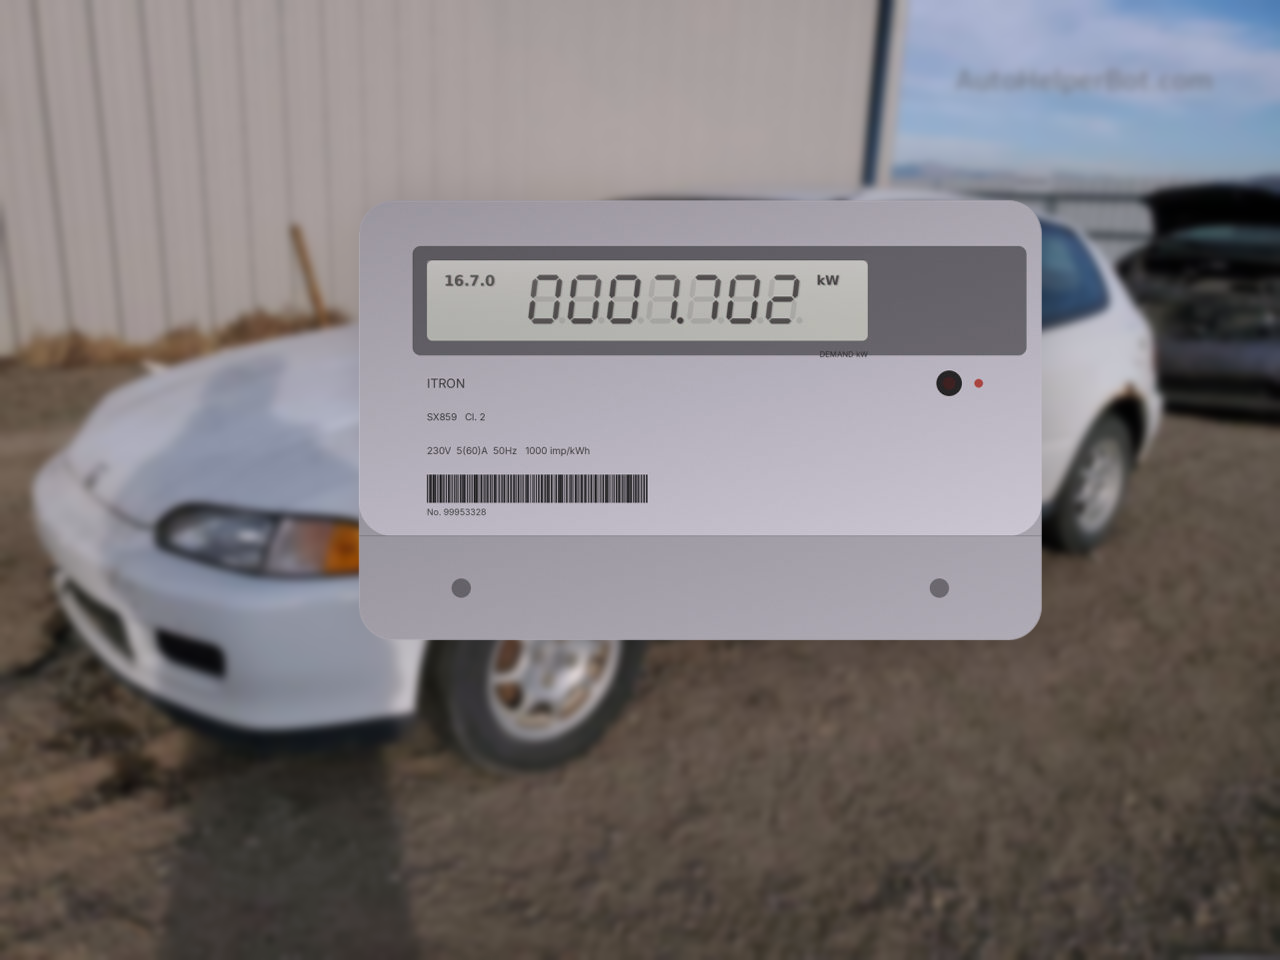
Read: {"value": 7.702, "unit": "kW"}
